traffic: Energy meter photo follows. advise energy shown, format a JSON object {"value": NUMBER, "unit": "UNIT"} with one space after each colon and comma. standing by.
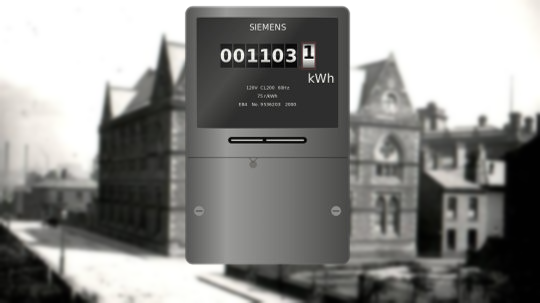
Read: {"value": 1103.1, "unit": "kWh"}
